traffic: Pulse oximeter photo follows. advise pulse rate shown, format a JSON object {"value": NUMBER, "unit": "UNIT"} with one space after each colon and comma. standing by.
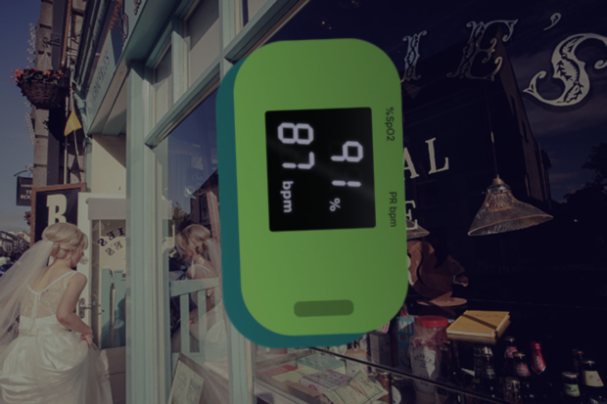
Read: {"value": 87, "unit": "bpm"}
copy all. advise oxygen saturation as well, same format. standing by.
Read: {"value": 91, "unit": "%"}
